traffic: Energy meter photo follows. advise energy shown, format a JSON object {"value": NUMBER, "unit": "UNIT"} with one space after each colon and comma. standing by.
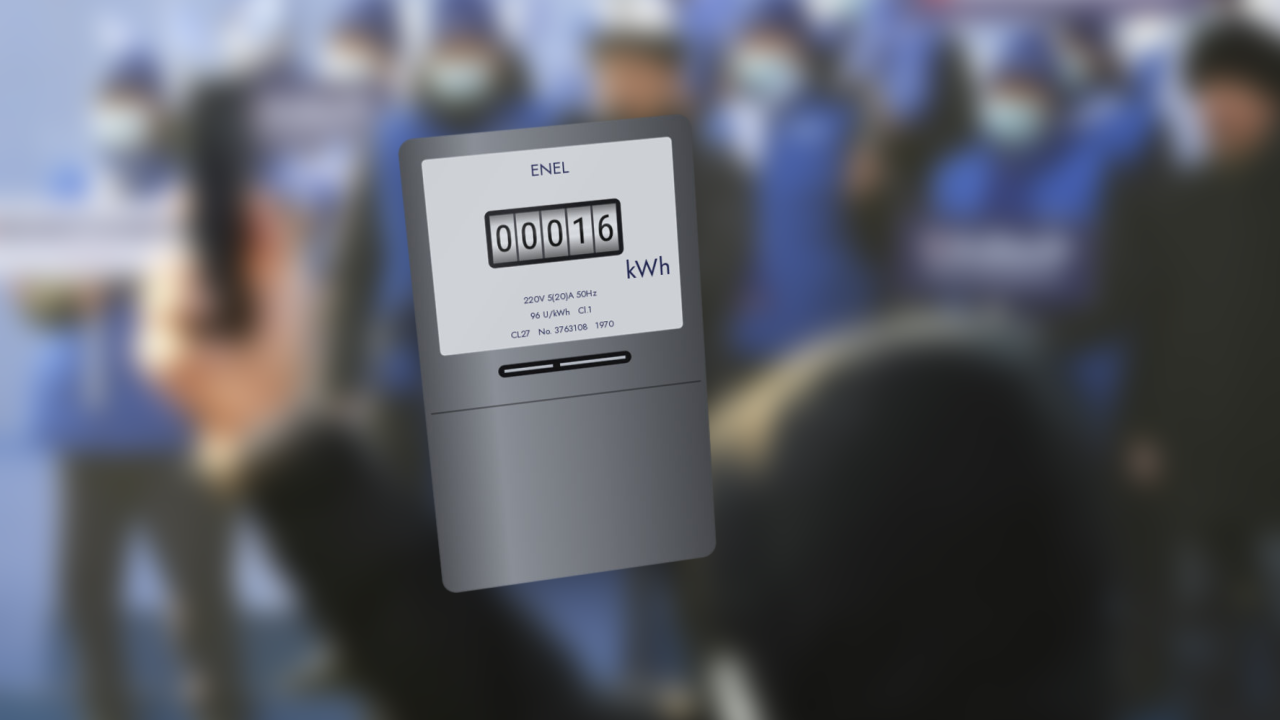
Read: {"value": 16, "unit": "kWh"}
